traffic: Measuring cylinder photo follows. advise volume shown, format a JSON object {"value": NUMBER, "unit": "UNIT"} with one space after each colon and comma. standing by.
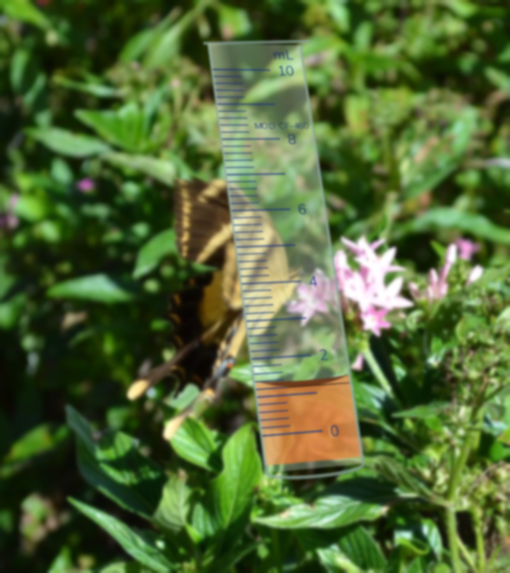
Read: {"value": 1.2, "unit": "mL"}
